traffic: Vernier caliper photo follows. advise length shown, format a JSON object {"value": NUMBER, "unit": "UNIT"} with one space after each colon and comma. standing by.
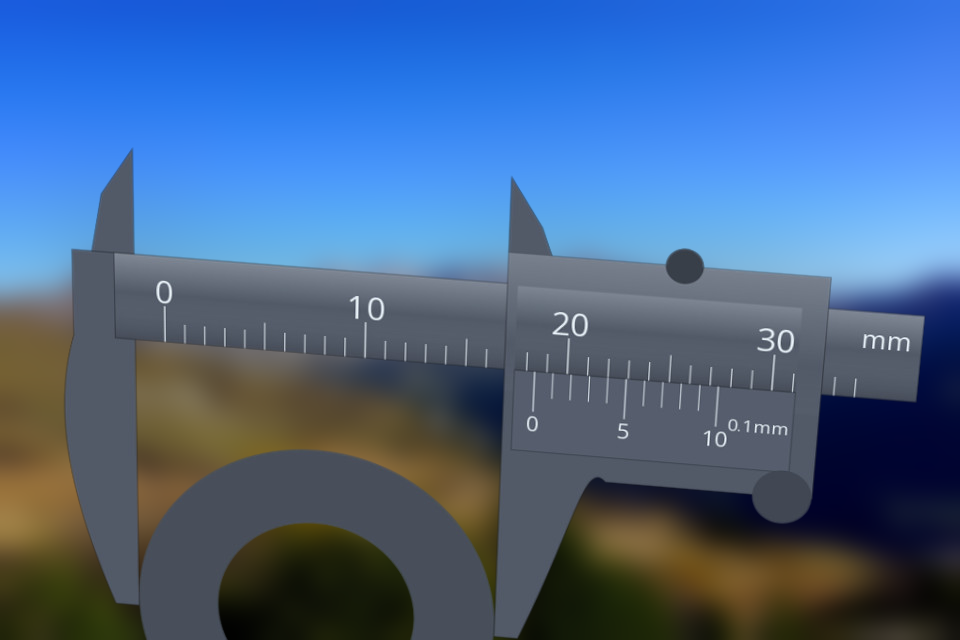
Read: {"value": 18.4, "unit": "mm"}
